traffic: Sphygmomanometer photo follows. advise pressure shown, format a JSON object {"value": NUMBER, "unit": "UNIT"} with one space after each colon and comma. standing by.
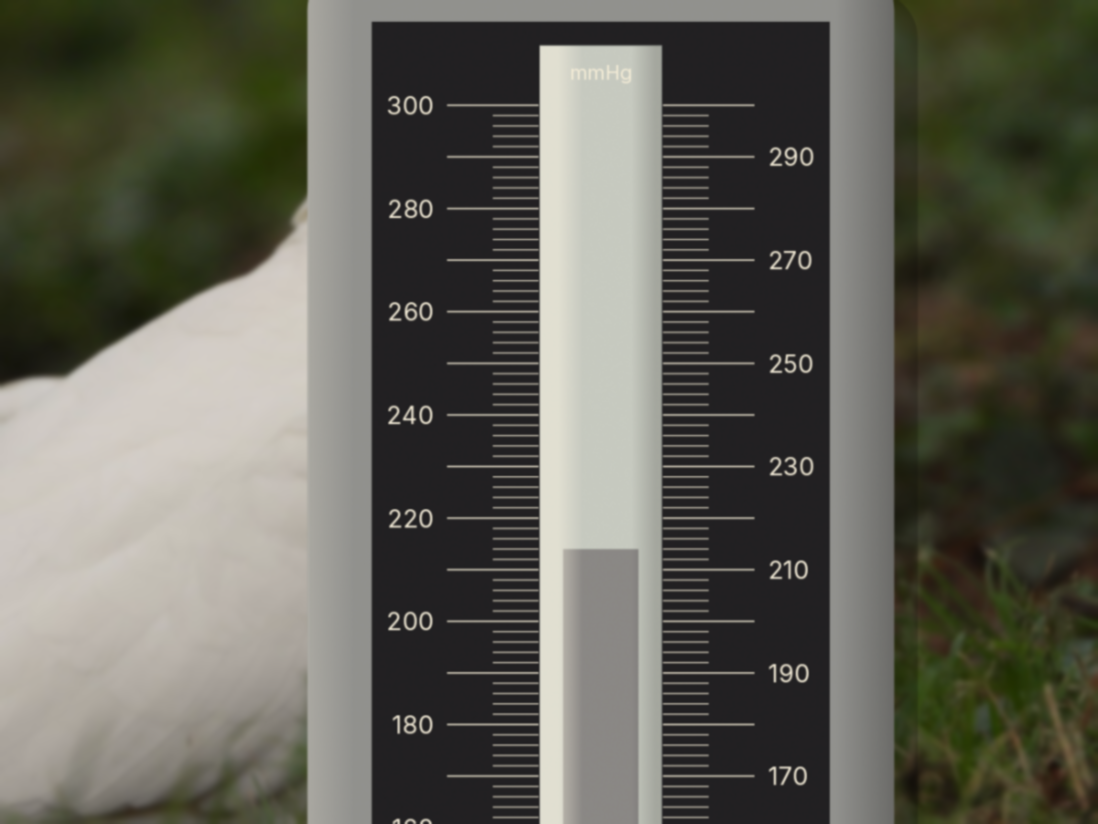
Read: {"value": 214, "unit": "mmHg"}
